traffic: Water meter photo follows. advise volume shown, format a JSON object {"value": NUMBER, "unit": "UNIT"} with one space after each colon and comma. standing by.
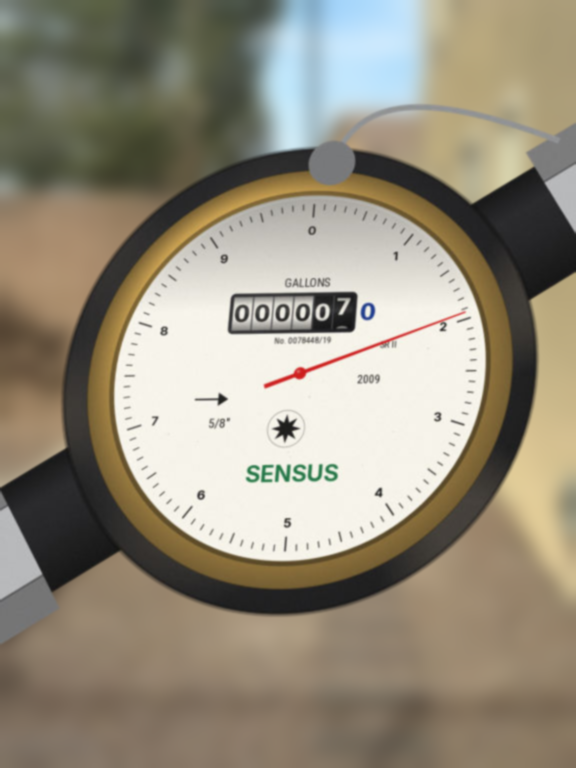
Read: {"value": 71.9, "unit": "gal"}
